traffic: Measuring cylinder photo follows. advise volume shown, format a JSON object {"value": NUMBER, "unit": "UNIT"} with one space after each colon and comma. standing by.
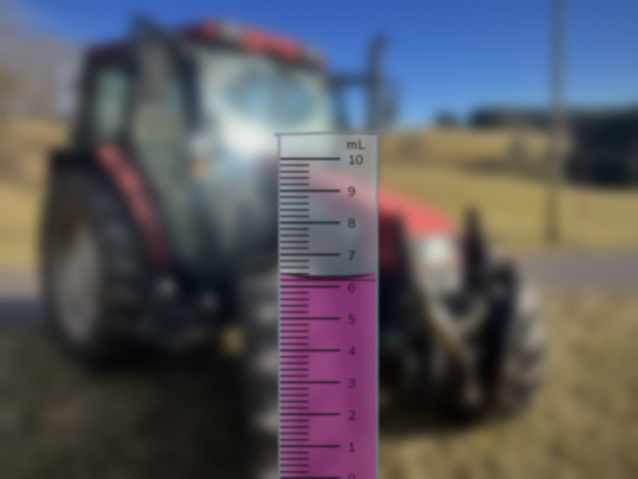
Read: {"value": 6.2, "unit": "mL"}
